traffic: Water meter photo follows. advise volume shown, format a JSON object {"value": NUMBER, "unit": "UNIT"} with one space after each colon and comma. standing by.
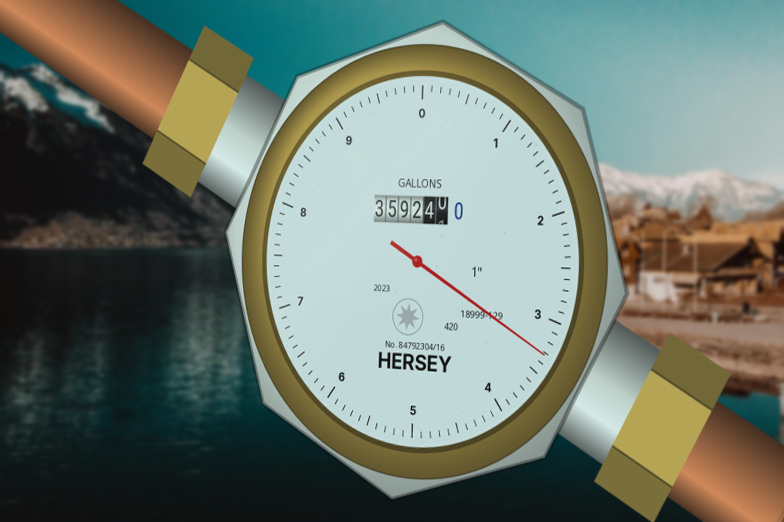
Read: {"value": 3592403.3, "unit": "gal"}
